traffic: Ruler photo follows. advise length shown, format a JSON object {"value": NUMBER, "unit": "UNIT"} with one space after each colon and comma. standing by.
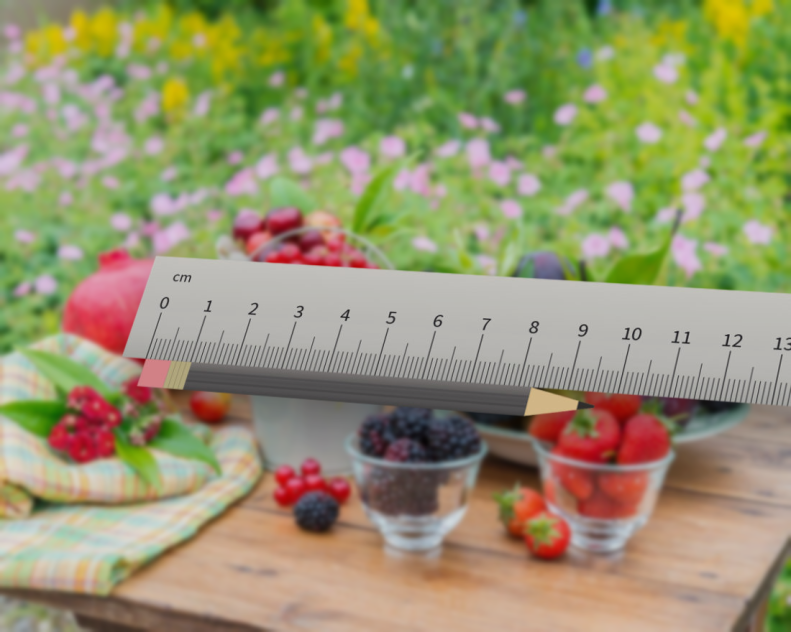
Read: {"value": 9.6, "unit": "cm"}
